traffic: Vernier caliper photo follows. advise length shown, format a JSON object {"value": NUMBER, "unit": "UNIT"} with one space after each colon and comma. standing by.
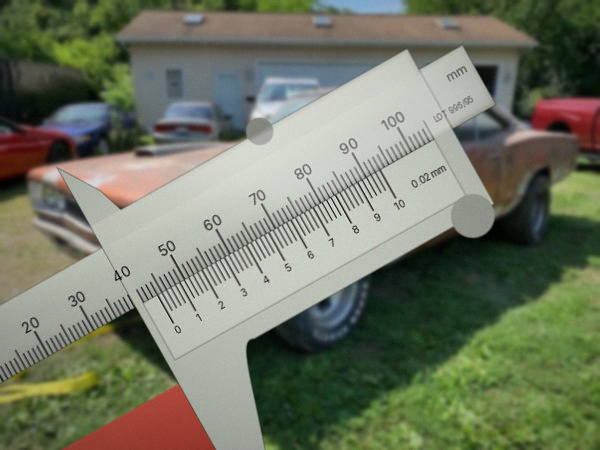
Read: {"value": 44.0, "unit": "mm"}
